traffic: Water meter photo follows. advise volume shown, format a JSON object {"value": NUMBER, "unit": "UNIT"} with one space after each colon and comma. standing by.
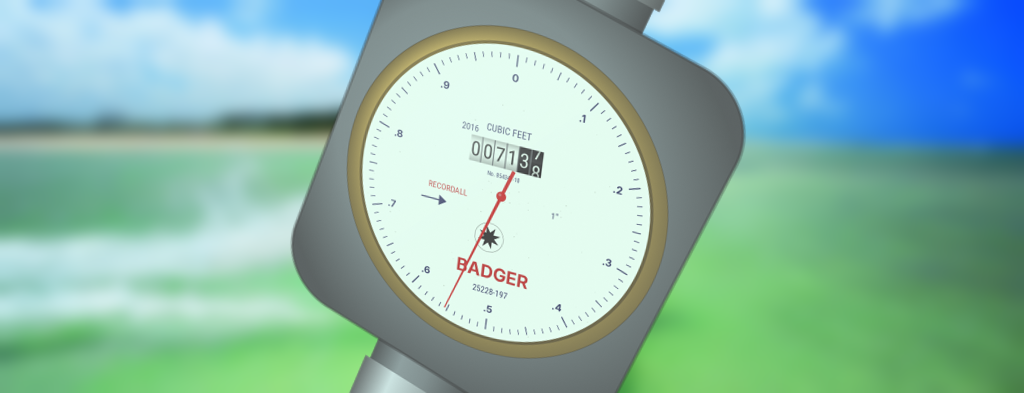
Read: {"value": 7137.55, "unit": "ft³"}
